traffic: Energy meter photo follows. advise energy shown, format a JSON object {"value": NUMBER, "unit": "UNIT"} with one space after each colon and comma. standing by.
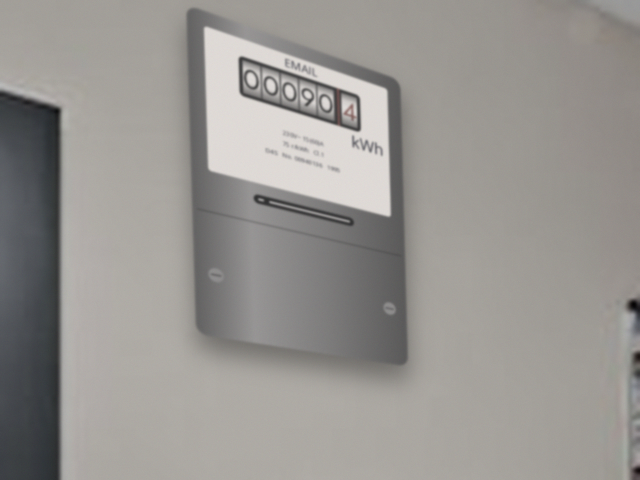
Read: {"value": 90.4, "unit": "kWh"}
